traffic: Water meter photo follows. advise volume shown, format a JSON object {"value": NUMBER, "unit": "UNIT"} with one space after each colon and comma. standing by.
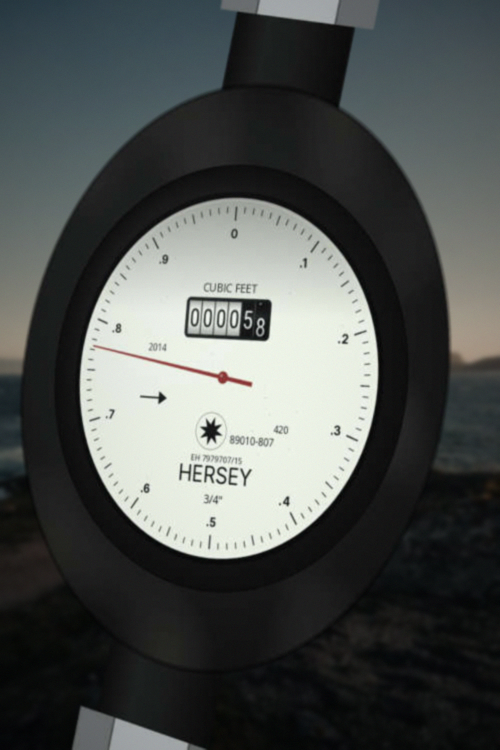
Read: {"value": 57.77, "unit": "ft³"}
